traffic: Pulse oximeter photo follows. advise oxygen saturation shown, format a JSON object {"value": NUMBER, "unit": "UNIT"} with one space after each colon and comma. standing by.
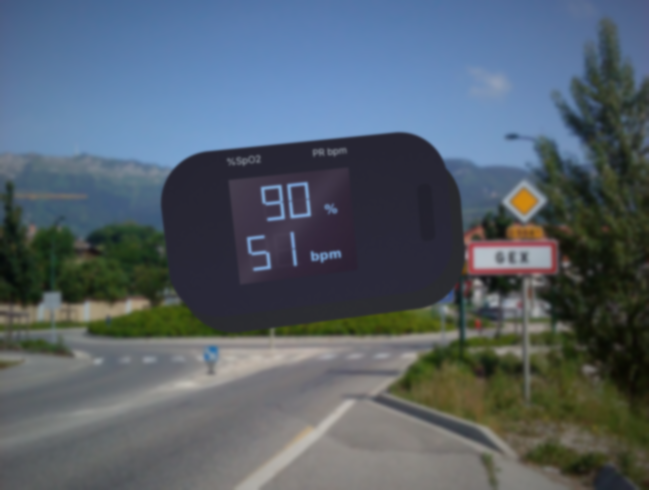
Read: {"value": 90, "unit": "%"}
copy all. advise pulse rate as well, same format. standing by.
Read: {"value": 51, "unit": "bpm"}
